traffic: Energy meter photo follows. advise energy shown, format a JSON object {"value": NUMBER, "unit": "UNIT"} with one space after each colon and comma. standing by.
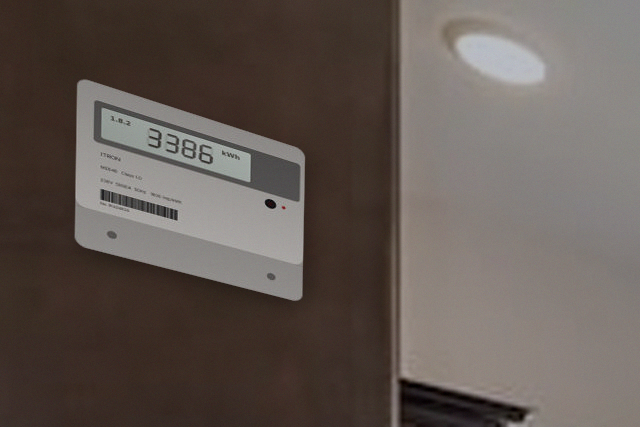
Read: {"value": 3386, "unit": "kWh"}
